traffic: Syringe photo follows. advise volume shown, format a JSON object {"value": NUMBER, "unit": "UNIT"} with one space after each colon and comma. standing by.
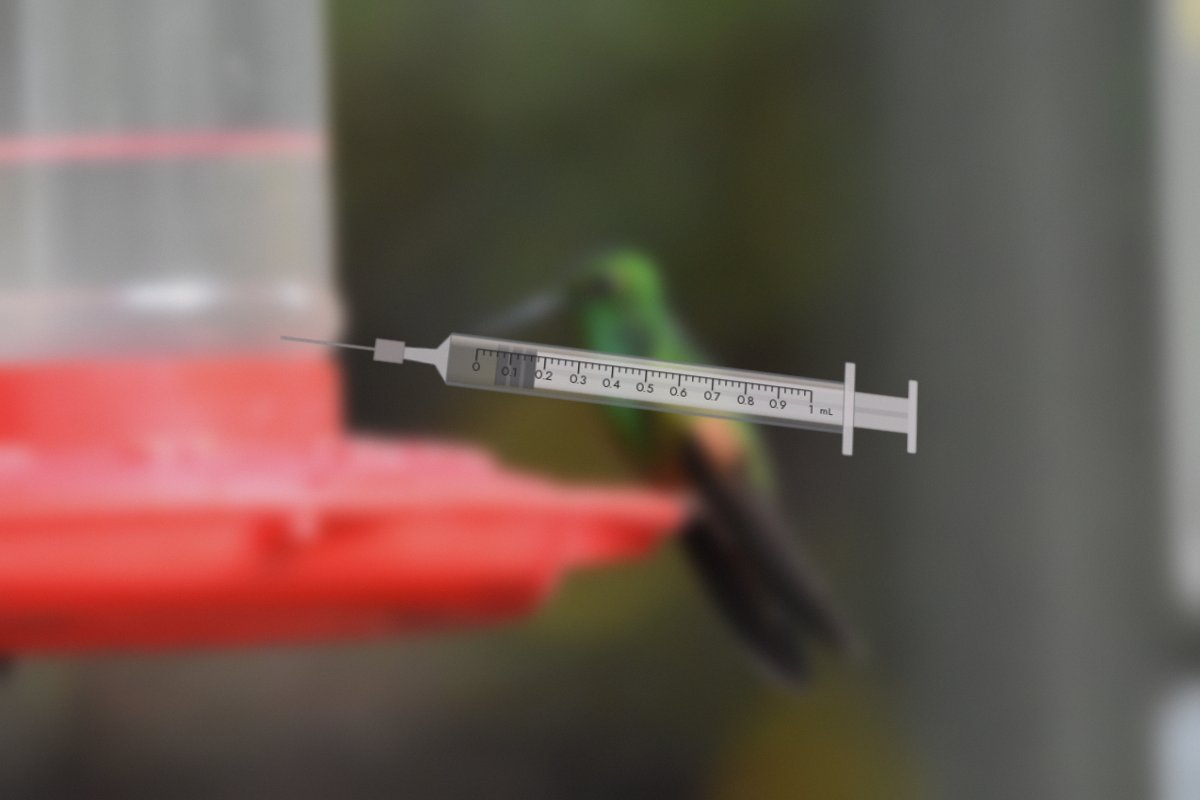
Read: {"value": 0.06, "unit": "mL"}
